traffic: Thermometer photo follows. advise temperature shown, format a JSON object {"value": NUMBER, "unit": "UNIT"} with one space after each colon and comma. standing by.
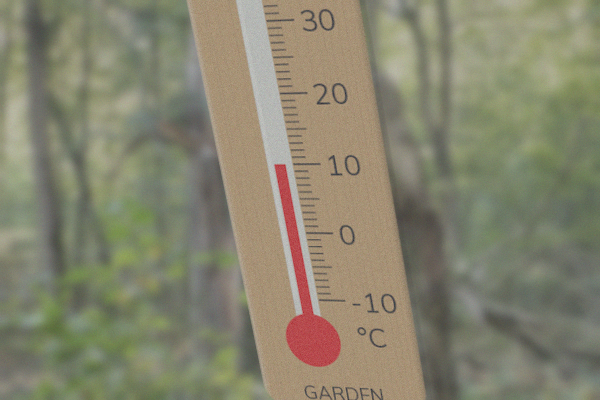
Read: {"value": 10, "unit": "°C"}
